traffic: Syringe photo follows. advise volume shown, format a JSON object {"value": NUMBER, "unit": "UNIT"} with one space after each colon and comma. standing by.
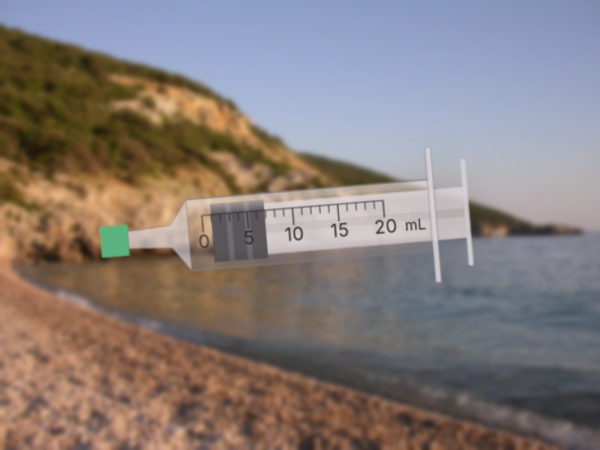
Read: {"value": 1, "unit": "mL"}
